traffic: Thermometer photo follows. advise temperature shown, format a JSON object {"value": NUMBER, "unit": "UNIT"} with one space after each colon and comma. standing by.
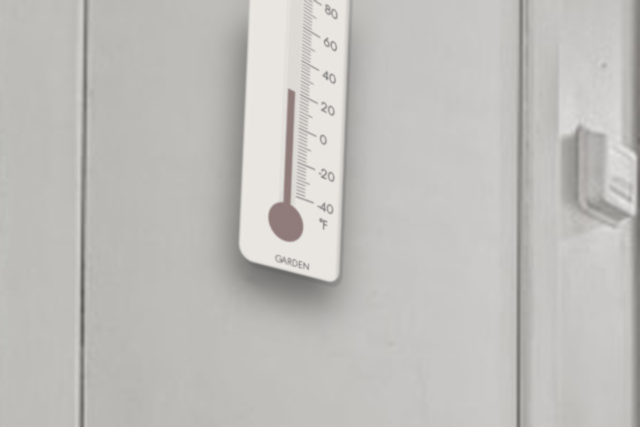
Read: {"value": 20, "unit": "°F"}
